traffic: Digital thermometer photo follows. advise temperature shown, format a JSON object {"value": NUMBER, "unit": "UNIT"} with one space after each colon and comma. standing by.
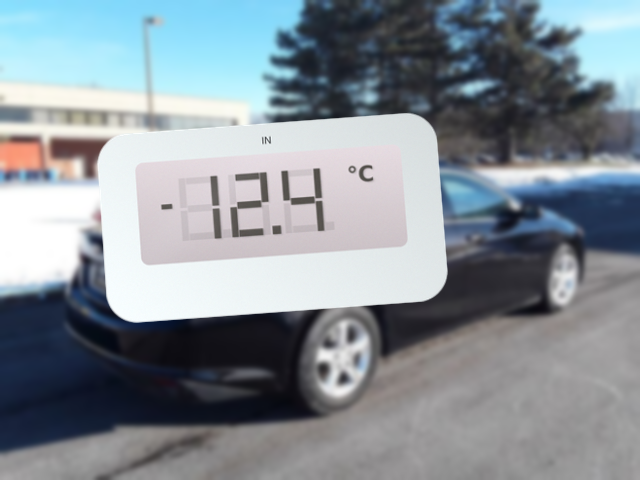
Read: {"value": -12.4, "unit": "°C"}
